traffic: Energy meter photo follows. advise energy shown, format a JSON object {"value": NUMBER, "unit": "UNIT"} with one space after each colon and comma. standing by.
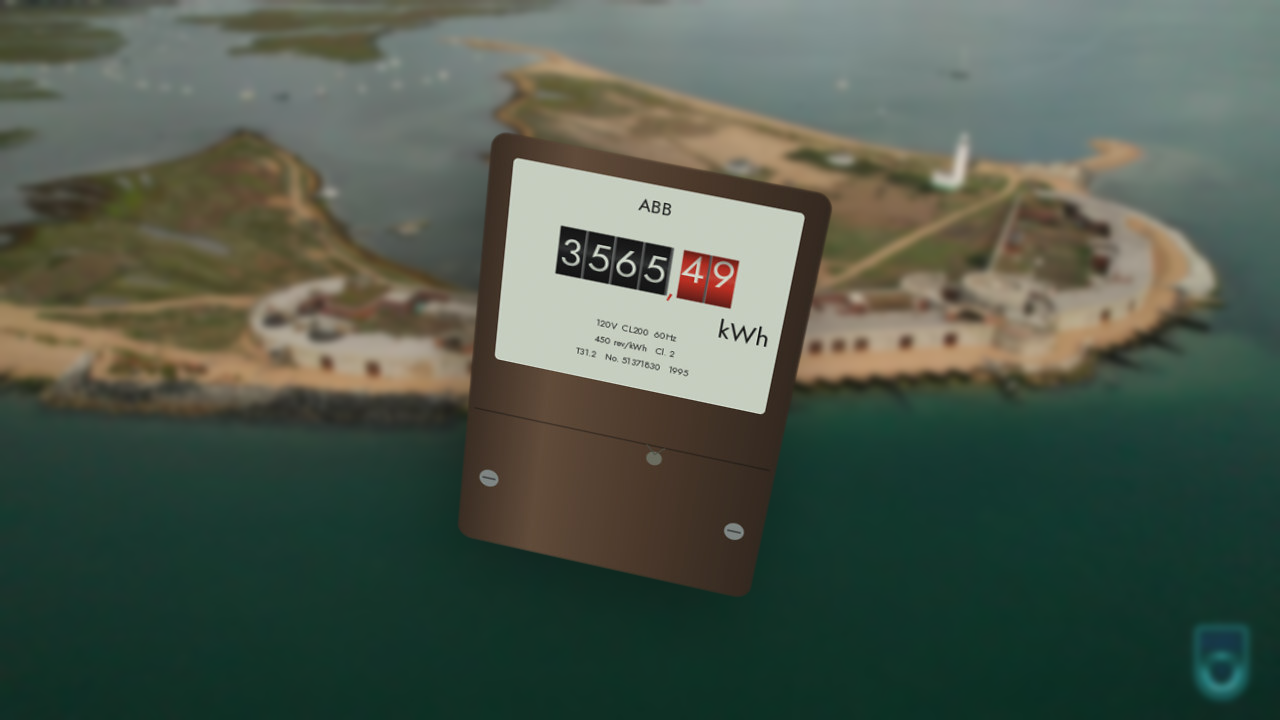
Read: {"value": 3565.49, "unit": "kWh"}
